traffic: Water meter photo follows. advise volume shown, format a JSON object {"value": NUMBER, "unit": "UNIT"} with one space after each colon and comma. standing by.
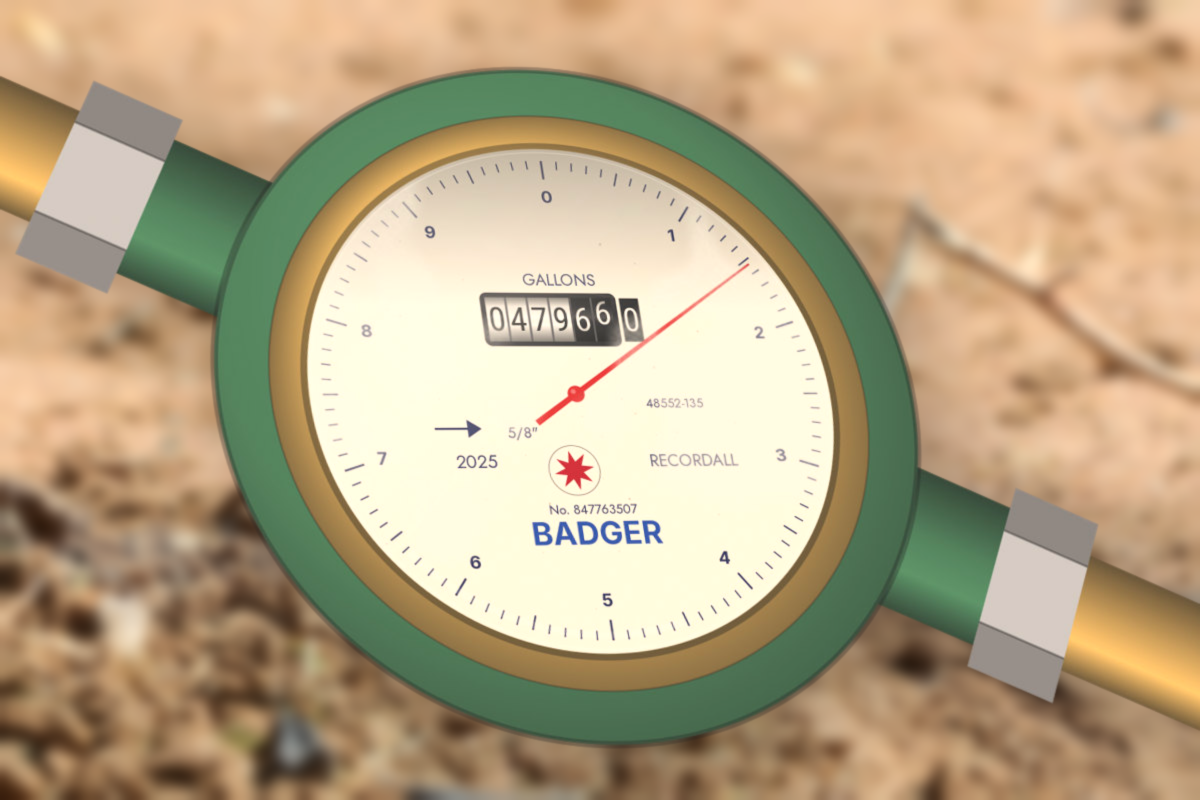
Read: {"value": 479661.5, "unit": "gal"}
